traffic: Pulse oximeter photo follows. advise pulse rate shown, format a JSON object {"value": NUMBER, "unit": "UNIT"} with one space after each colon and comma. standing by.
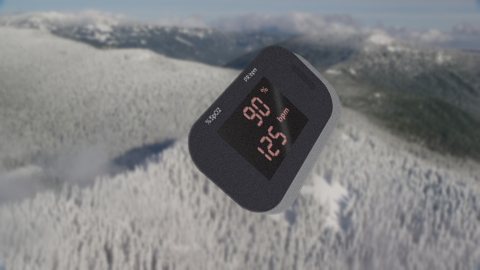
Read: {"value": 125, "unit": "bpm"}
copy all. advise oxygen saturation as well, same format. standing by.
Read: {"value": 90, "unit": "%"}
